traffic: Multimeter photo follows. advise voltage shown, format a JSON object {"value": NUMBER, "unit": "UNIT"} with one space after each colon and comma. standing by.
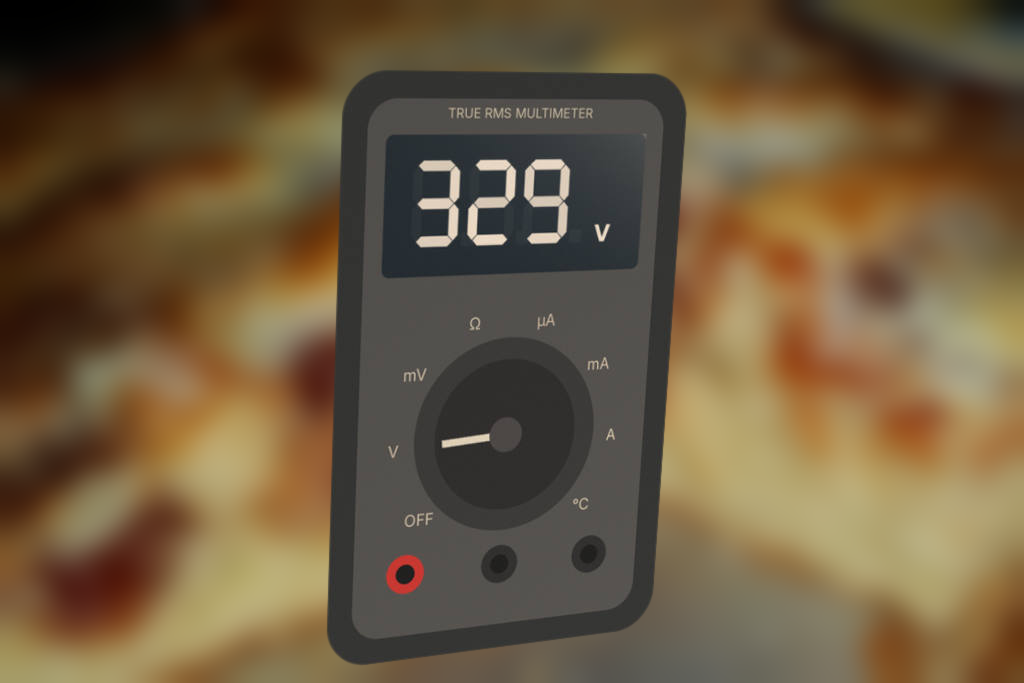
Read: {"value": 329, "unit": "V"}
